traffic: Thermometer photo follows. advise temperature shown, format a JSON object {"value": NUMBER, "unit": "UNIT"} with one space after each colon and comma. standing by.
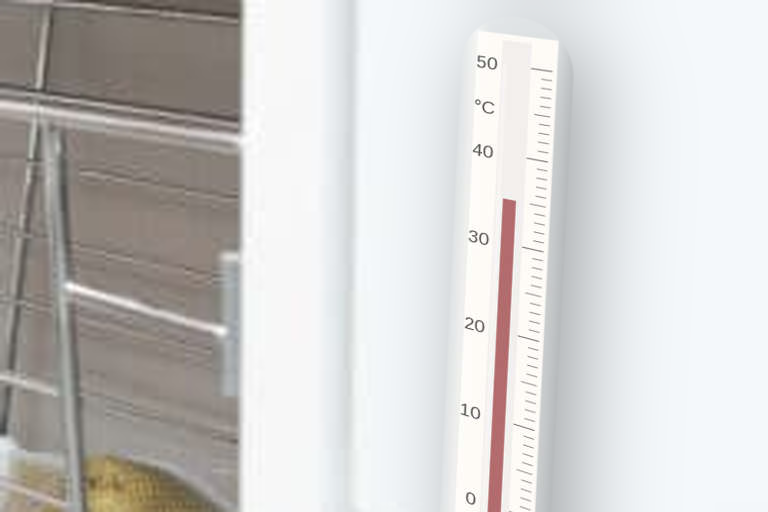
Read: {"value": 35, "unit": "°C"}
